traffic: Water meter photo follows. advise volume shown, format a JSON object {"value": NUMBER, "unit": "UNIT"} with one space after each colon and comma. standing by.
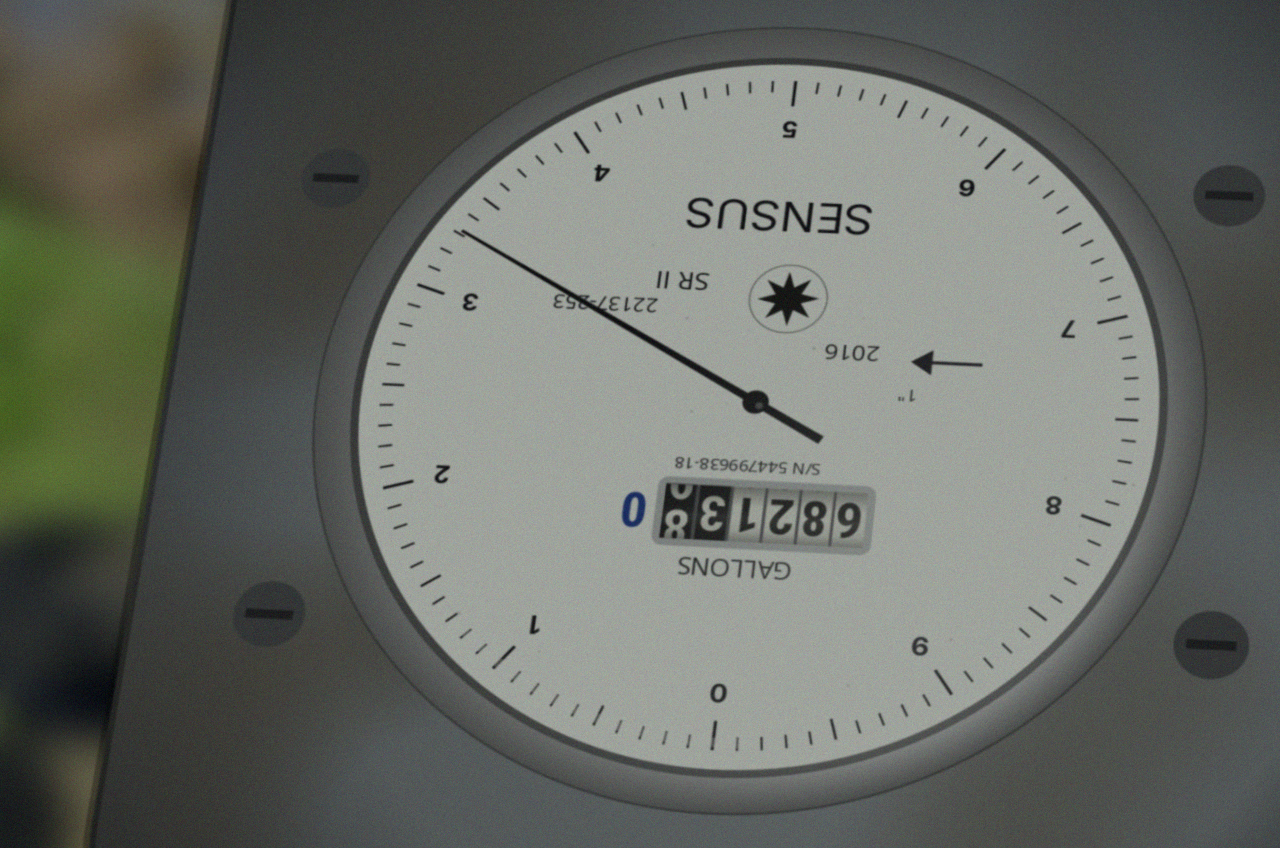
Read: {"value": 6821383.3, "unit": "gal"}
